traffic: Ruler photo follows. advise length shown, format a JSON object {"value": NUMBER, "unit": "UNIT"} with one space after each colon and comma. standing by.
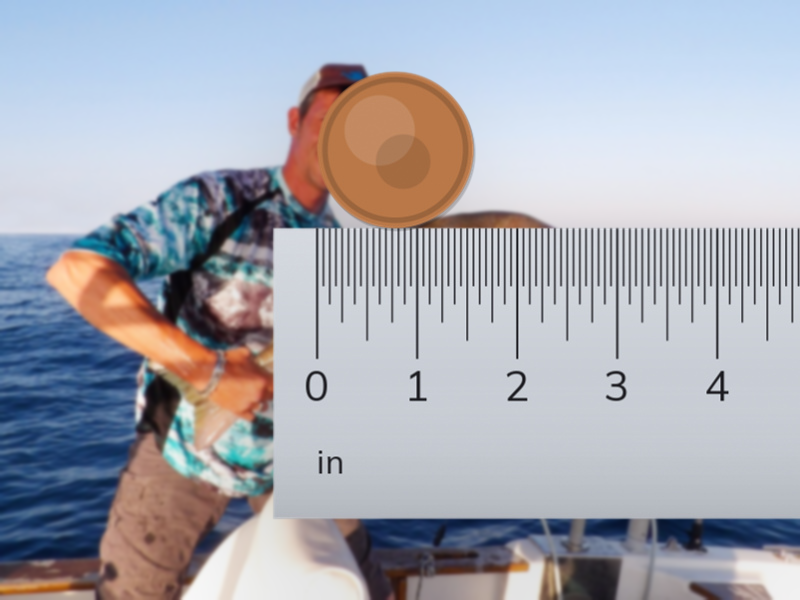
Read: {"value": 1.5625, "unit": "in"}
